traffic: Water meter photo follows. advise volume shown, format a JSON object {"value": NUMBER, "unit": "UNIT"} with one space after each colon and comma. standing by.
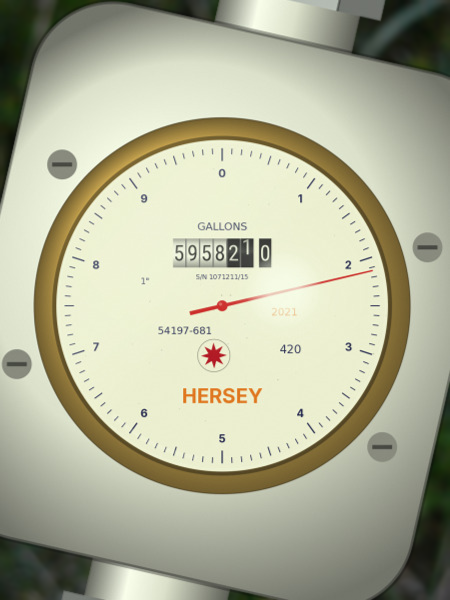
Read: {"value": 5958212.1, "unit": "gal"}
